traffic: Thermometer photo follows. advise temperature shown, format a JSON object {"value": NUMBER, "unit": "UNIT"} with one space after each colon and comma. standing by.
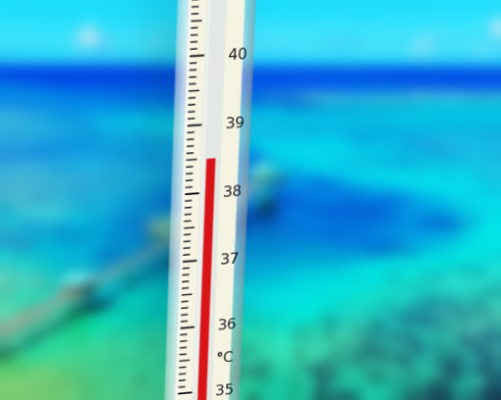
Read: {"value": 38.5, "unit": "°C"}
